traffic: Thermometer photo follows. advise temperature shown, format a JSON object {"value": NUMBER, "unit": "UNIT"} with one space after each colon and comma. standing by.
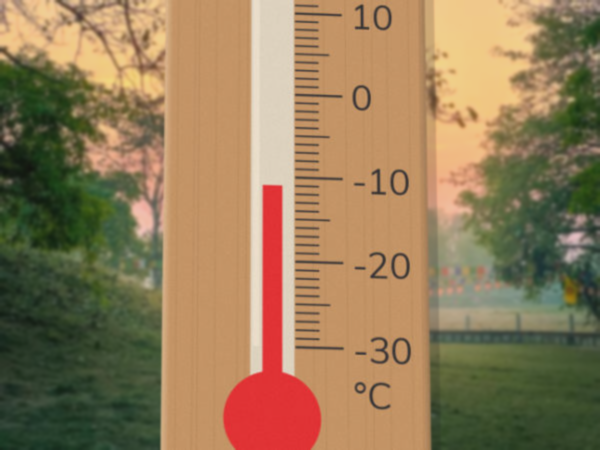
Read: {"value": -11, "unit": "°C"}
